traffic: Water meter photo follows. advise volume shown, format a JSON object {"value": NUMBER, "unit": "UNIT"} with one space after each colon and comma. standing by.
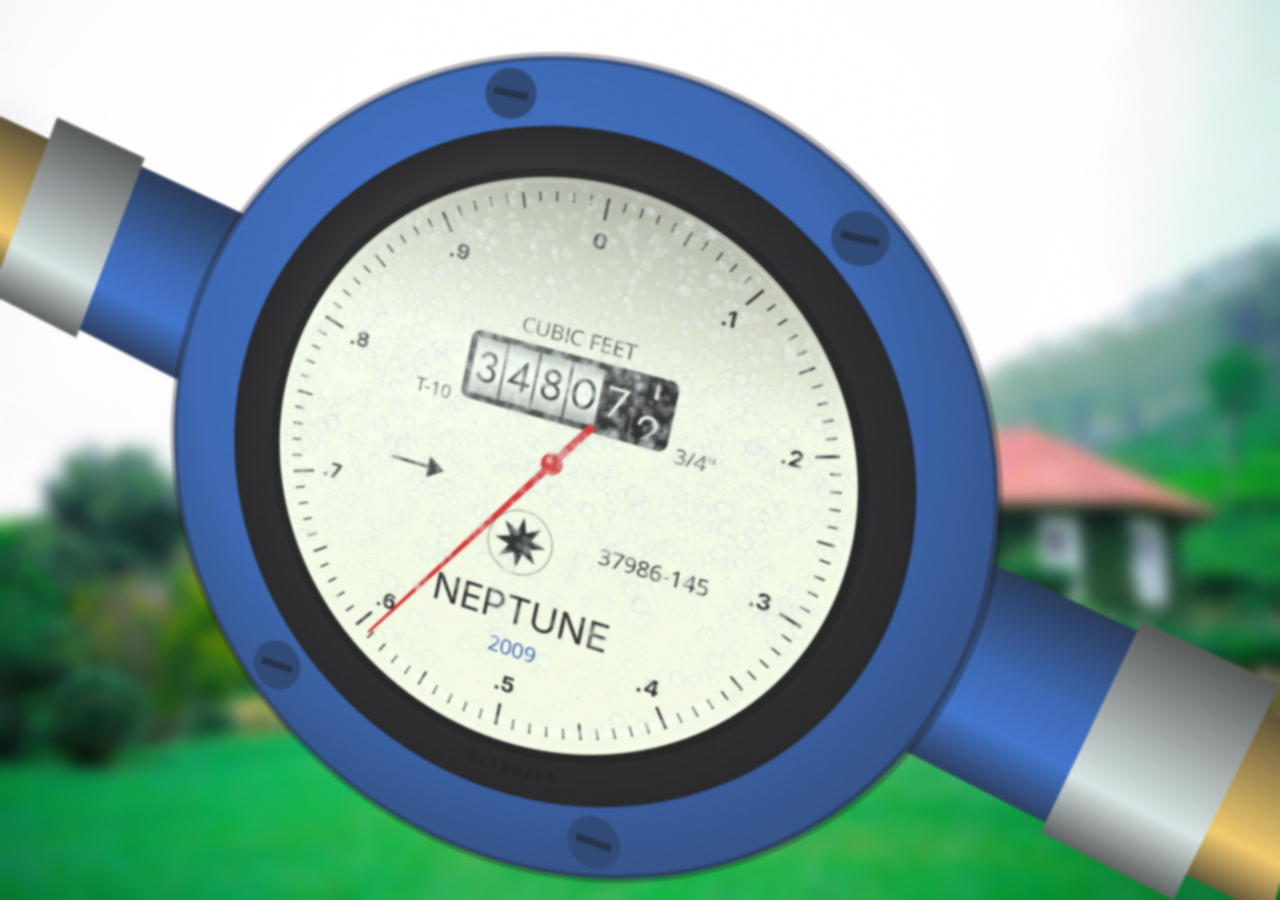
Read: {"value": 348071.59, "unit": "ft³"}
